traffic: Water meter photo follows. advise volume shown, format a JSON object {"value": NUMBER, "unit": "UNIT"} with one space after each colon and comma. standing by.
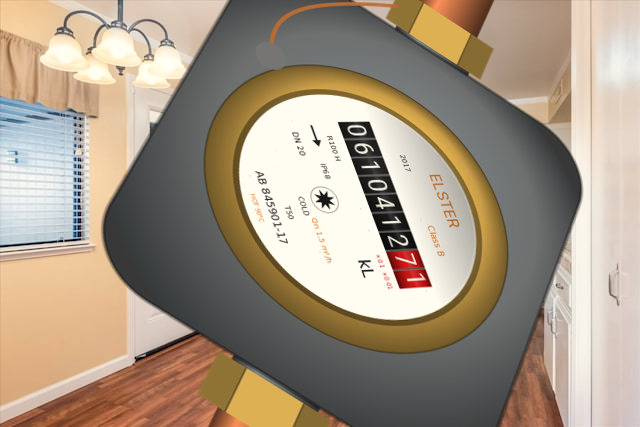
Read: {"value": 610412.71, "unit": "kL"}
